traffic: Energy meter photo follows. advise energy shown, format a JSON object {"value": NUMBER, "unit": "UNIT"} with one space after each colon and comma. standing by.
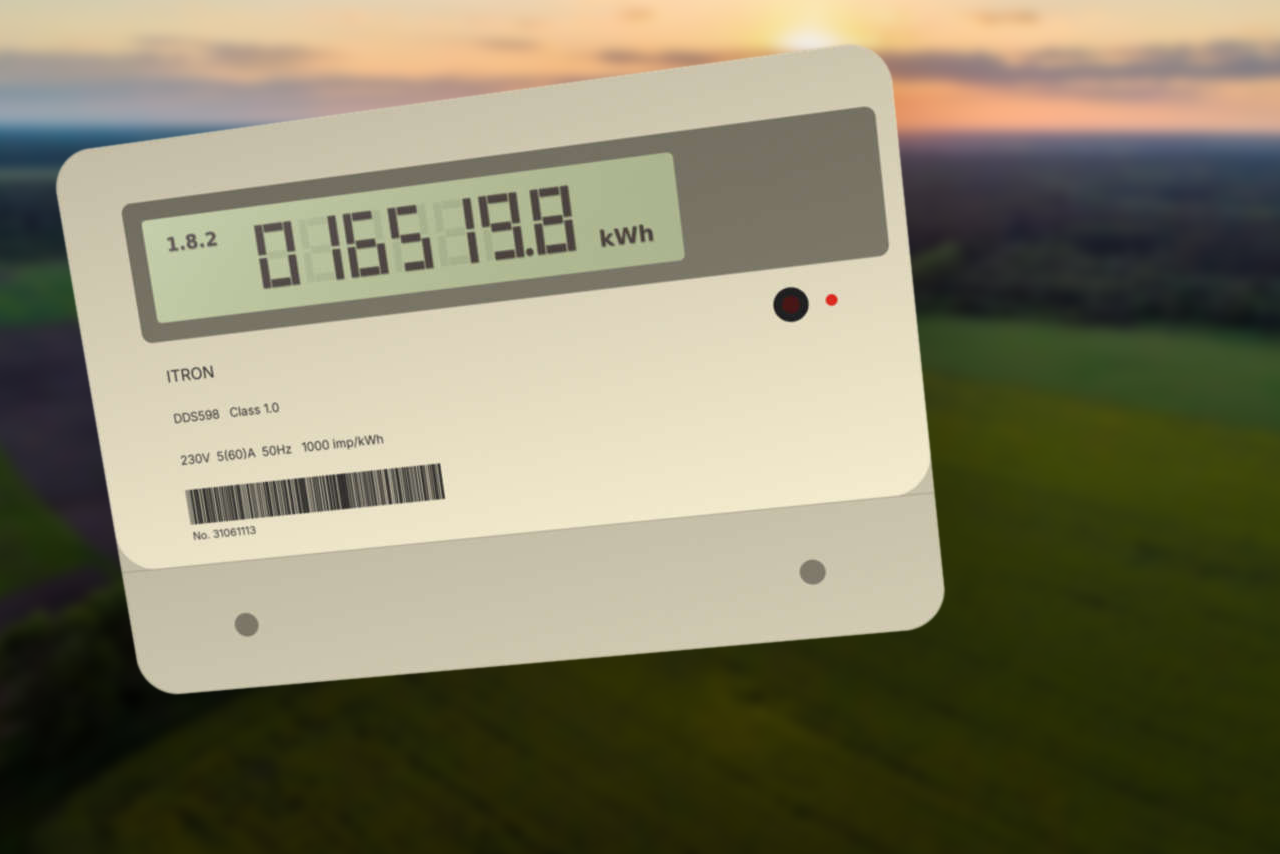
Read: {"value": 16519.8, "unit": "kWh"}
